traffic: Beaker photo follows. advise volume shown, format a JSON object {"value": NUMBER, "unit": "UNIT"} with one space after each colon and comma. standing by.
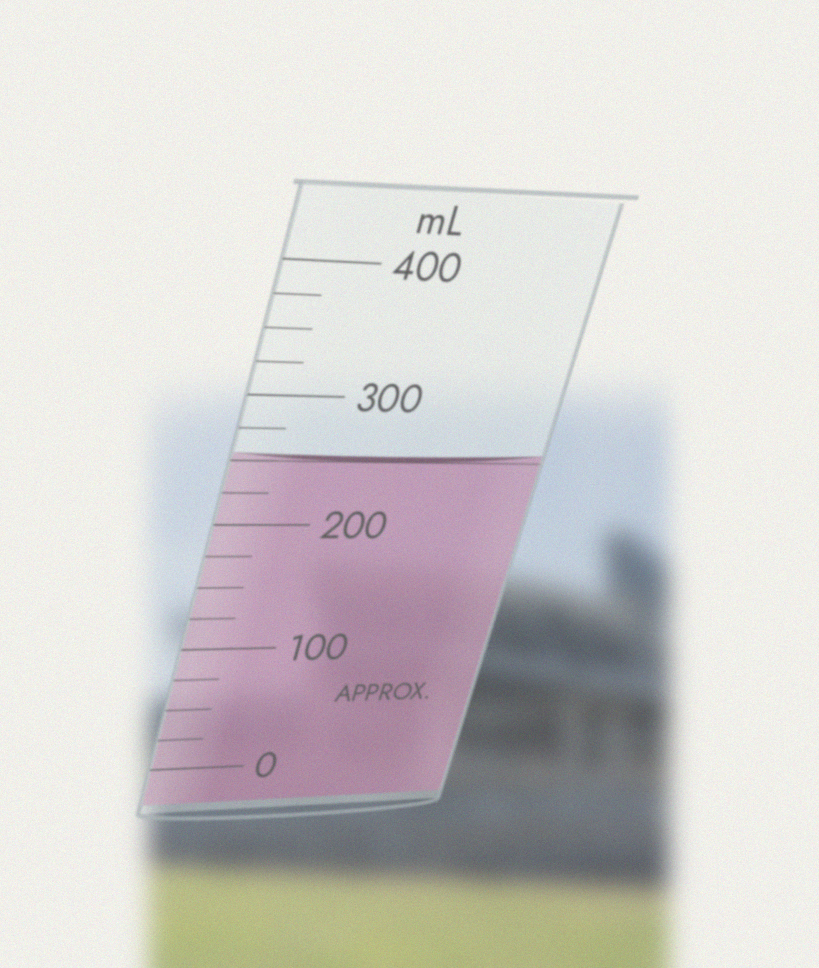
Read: {"value": 250, "unit": "mL"}
